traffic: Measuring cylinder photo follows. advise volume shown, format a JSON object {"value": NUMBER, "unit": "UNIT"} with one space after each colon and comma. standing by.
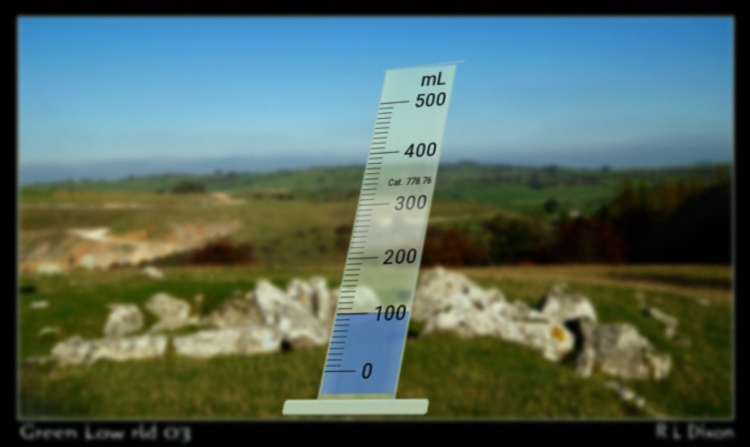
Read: {"value": 100, "unit": "mL"}
